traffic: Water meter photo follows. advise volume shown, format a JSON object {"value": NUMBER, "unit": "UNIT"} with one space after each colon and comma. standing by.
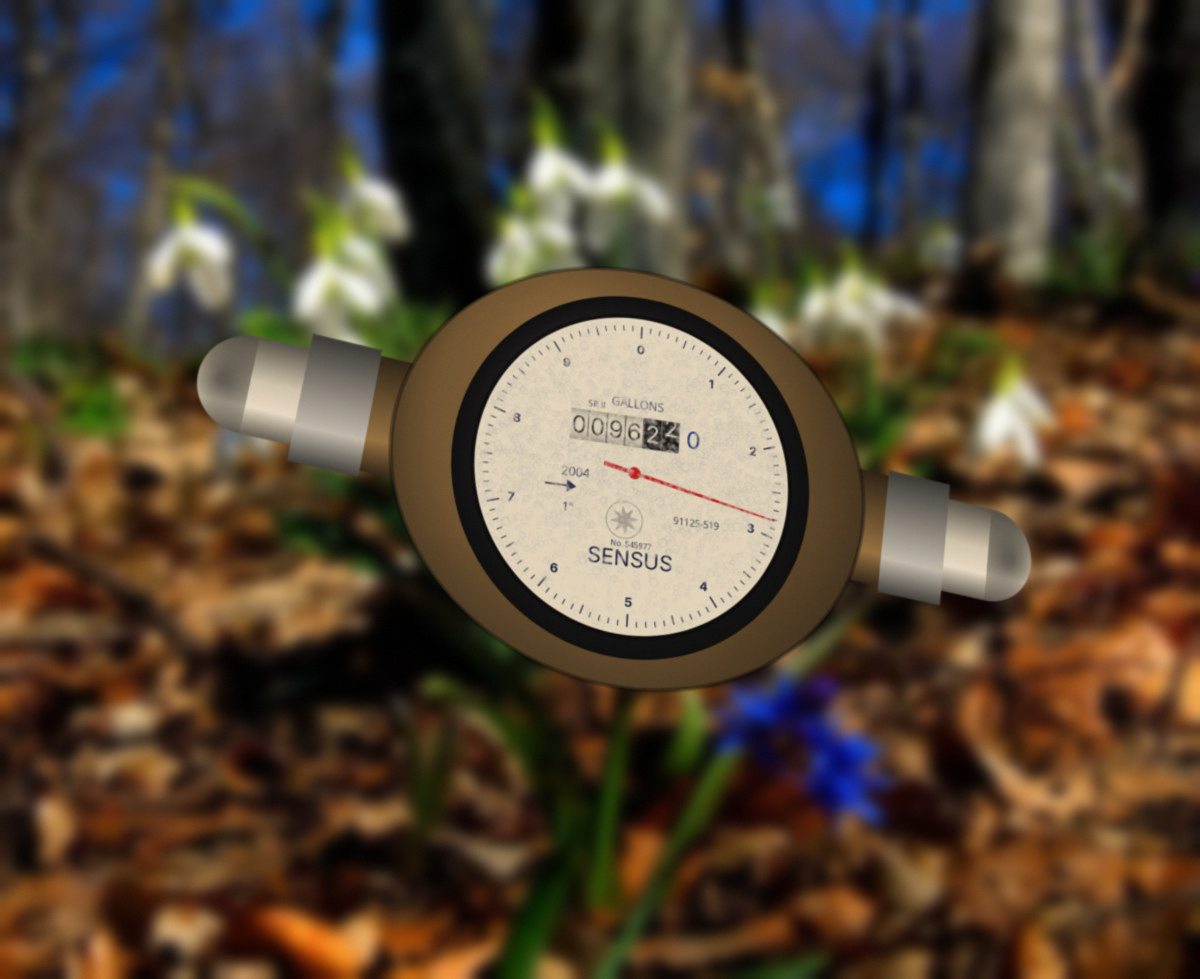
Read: {"value": 96222.8, "unit": "gal"}
